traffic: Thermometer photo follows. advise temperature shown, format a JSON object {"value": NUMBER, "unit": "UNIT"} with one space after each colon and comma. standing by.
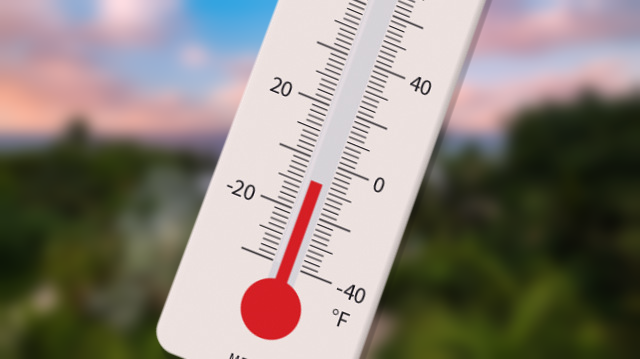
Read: {"value": -8, "unit": "°F"}
